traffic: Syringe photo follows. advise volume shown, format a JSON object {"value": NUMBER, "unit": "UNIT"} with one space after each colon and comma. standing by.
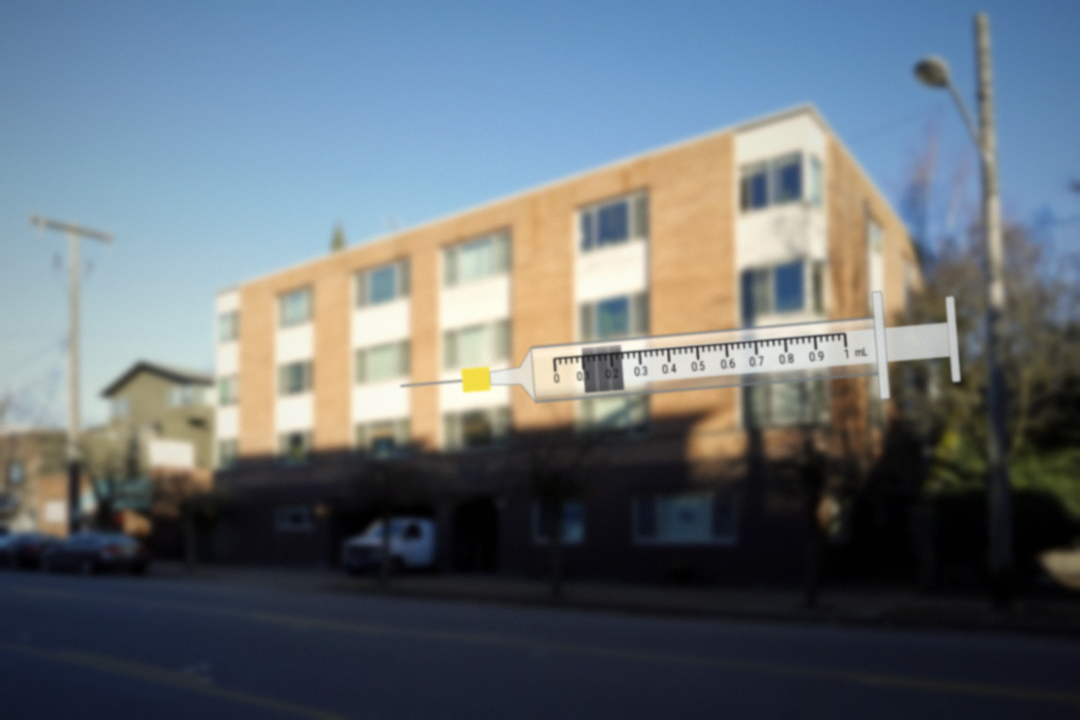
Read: {"value": 0.1, "unit": "mL"}
